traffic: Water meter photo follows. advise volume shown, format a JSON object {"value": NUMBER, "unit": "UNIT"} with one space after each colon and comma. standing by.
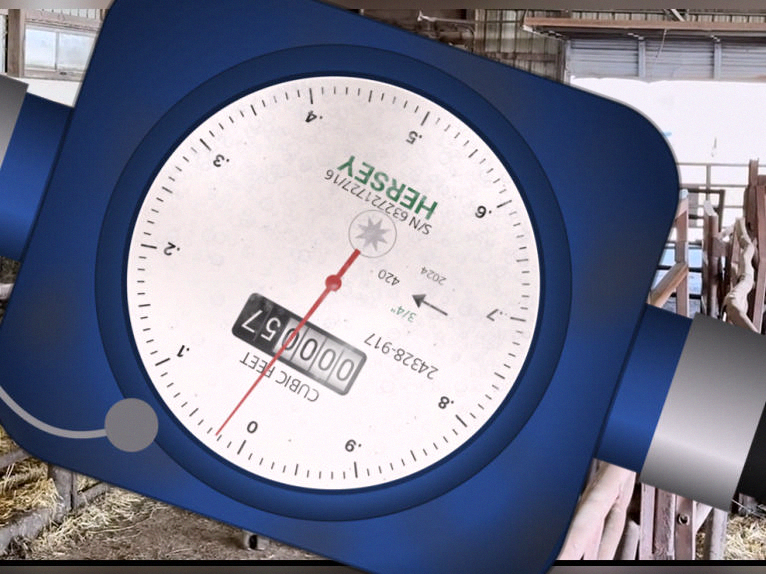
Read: {"value": 57.02, "unit": "ft³"}
